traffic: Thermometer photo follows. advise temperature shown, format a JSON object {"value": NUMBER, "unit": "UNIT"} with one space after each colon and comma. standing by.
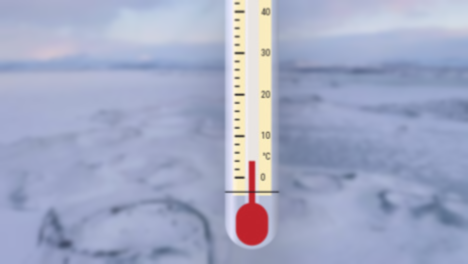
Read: {"value": 4, "unit": "°C"}
